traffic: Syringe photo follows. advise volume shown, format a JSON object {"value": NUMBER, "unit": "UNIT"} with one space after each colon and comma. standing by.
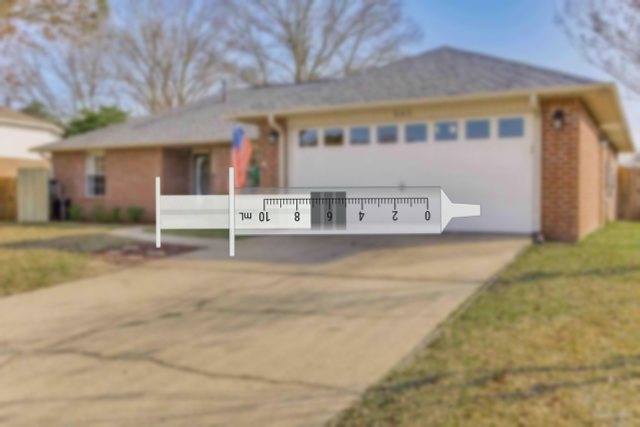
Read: {"value": 5, "unit": "mL"}
